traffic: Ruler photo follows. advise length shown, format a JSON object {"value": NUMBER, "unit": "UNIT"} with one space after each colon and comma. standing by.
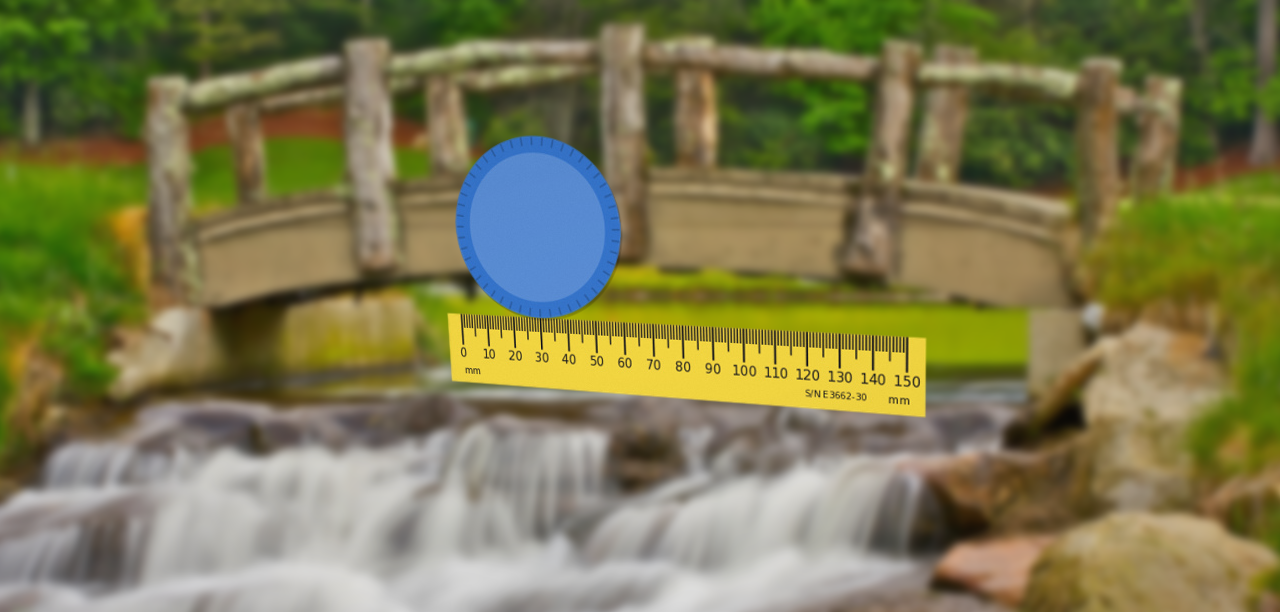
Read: {"value": 60, "unit": "mm"}
